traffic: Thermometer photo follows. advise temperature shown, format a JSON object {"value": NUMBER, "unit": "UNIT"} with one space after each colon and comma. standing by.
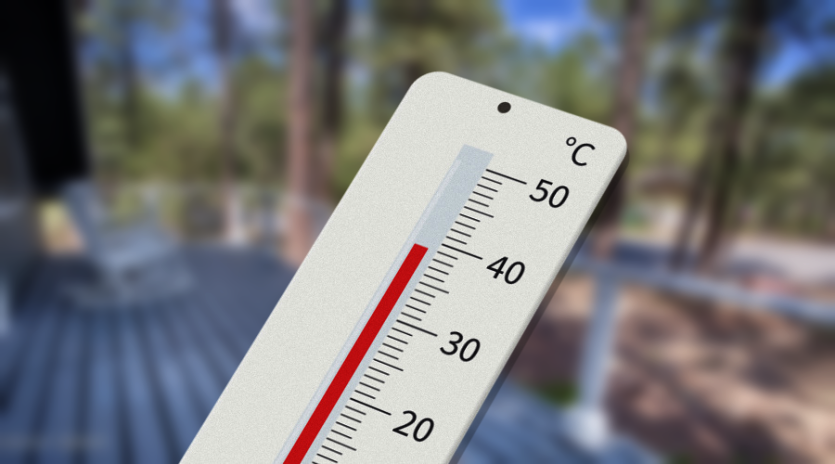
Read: {"value": 39, "unit": "°C"}
